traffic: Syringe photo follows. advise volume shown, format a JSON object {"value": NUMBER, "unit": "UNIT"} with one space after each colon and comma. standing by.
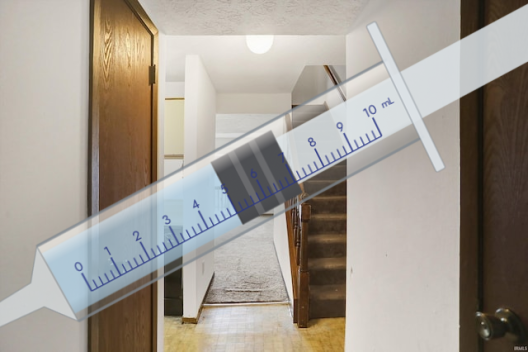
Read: {"value": 5, "unit": "mL"}
